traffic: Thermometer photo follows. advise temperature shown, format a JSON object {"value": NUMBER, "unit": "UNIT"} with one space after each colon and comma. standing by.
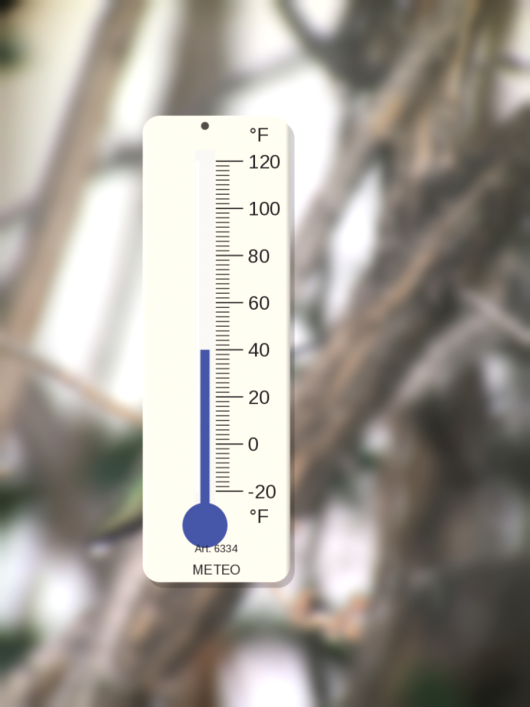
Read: {"value": 40, "unit": "°F"}
